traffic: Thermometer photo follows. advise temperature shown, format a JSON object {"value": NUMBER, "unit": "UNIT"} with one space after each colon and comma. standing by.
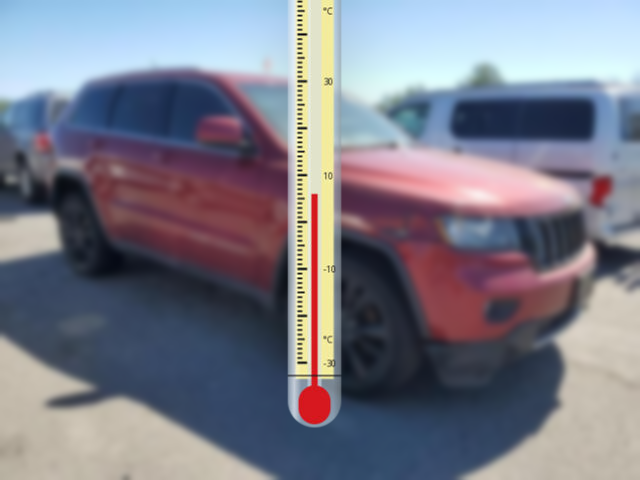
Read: {"value": 6, "unit": "°C"}
